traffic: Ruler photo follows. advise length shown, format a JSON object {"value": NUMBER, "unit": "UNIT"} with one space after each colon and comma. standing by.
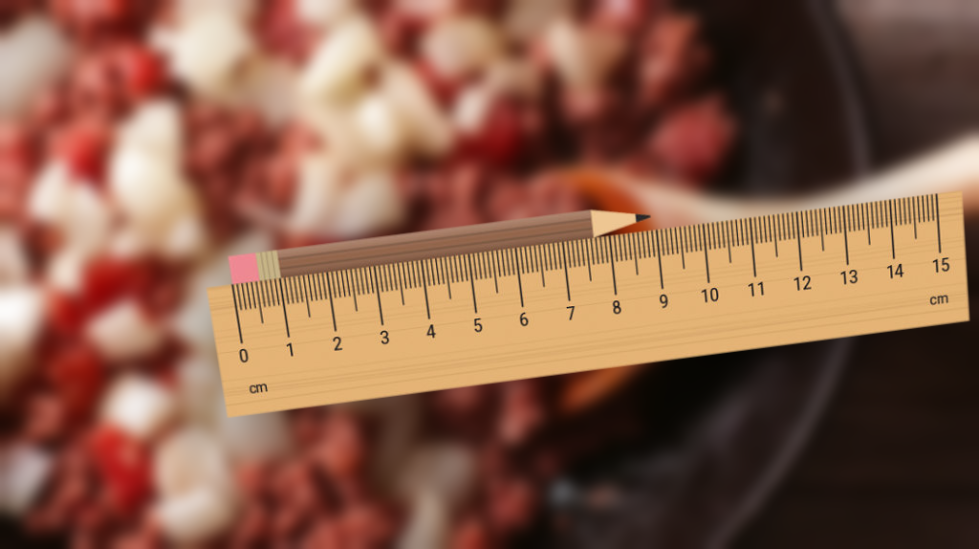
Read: {"value": 8.9, "unit": "cm"}
